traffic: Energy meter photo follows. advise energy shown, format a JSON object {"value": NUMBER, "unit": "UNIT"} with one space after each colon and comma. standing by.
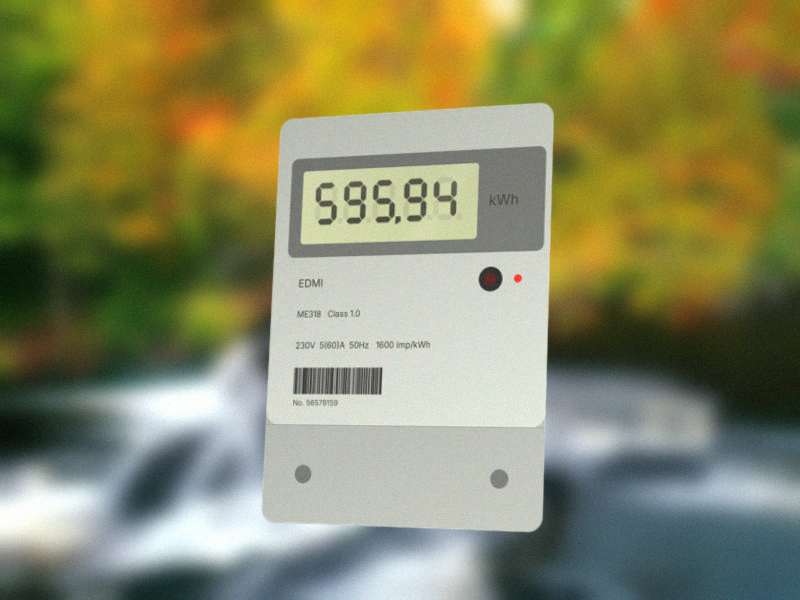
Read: {"value": 595.94, "unit": "kWh"}
